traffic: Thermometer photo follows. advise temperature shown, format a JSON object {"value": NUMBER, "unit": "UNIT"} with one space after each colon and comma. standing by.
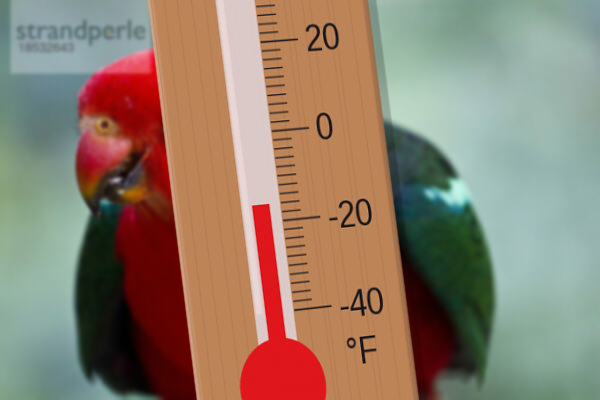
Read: {"value": -16, "unit": "°F"}
